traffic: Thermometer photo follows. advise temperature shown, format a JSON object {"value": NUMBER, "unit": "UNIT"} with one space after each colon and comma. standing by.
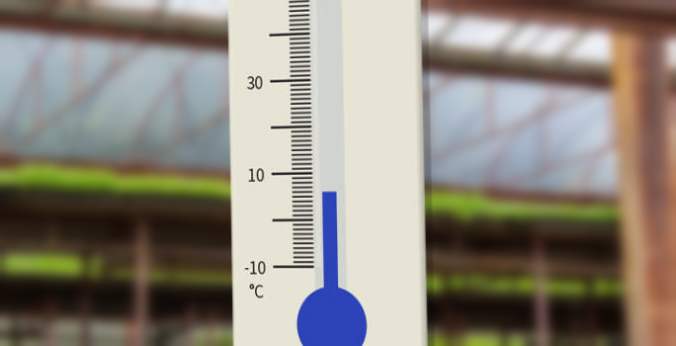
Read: {"value": 6, "unit": "°C"}
